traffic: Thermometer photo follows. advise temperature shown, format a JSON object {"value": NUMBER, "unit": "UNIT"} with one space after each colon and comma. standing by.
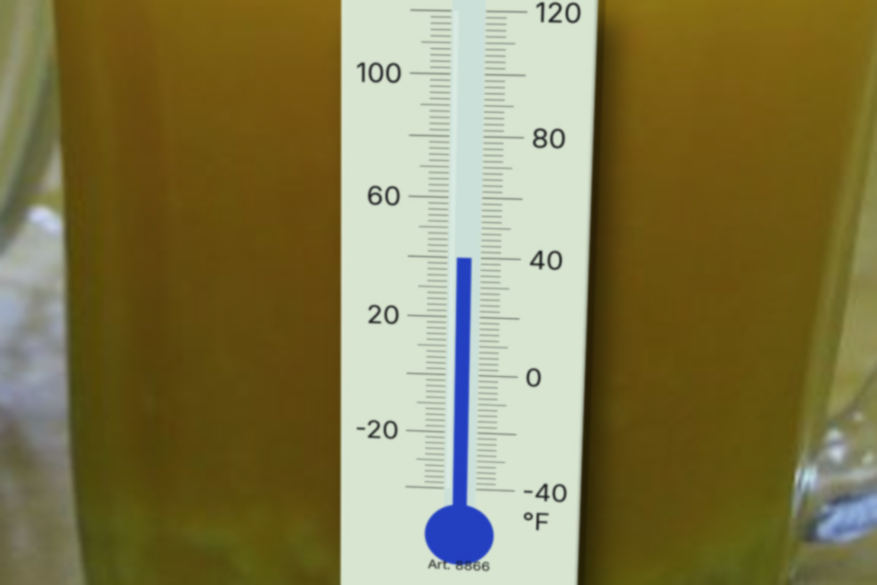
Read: {"value": 40, "unit": "°F"}
